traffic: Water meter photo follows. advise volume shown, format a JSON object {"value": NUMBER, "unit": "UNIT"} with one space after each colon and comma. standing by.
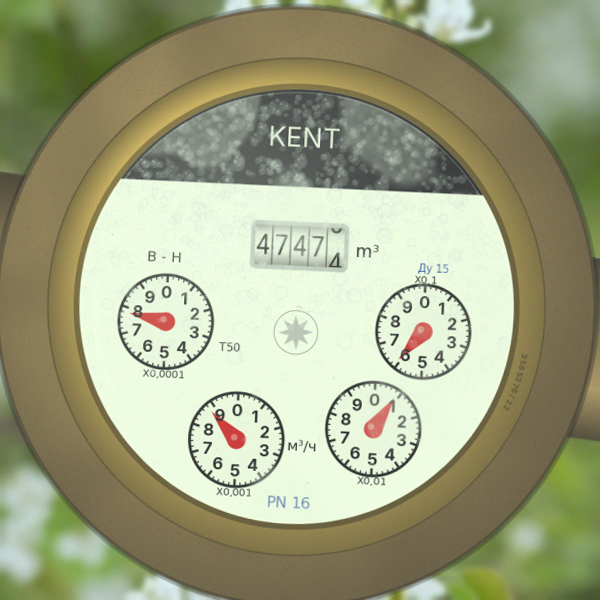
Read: {"value": 47473.6087, "unit": "m³"}
